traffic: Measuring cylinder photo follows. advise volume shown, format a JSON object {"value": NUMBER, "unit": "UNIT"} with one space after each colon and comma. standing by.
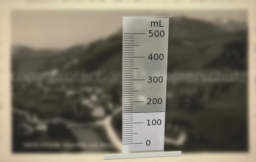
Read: {"value": 150, "unit": "mL"}
